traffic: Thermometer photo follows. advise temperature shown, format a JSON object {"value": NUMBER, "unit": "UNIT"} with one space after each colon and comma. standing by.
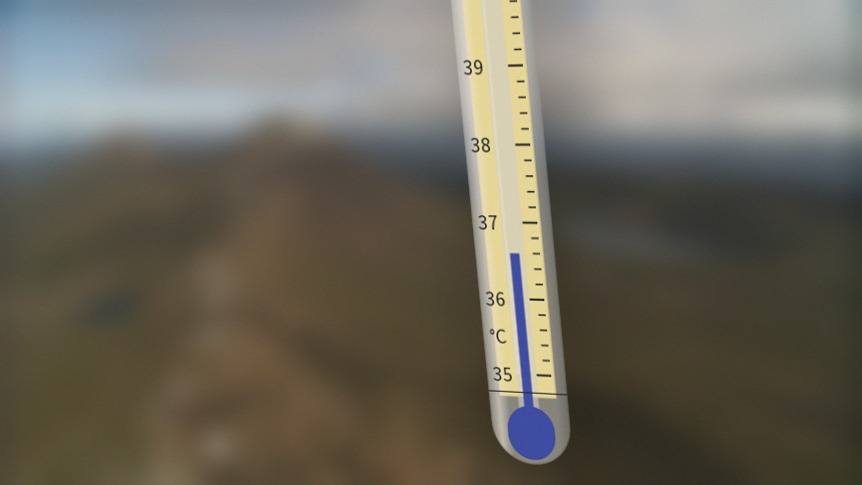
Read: {"value": 36.6, "unit": "°C"}
